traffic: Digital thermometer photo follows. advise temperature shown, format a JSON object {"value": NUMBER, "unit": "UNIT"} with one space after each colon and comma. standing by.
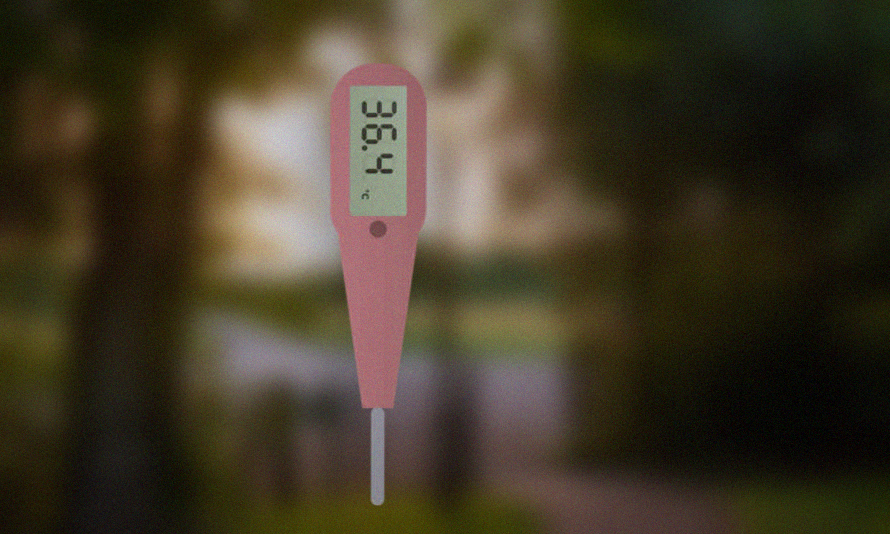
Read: {"value": 36.4, "unit": "°C"}
